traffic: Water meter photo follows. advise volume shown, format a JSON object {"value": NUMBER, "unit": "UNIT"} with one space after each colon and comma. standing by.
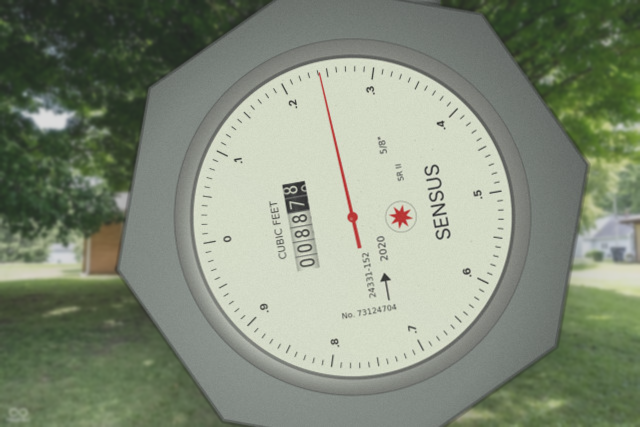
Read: {"value": 8878.24, "unit": "ft³"}
